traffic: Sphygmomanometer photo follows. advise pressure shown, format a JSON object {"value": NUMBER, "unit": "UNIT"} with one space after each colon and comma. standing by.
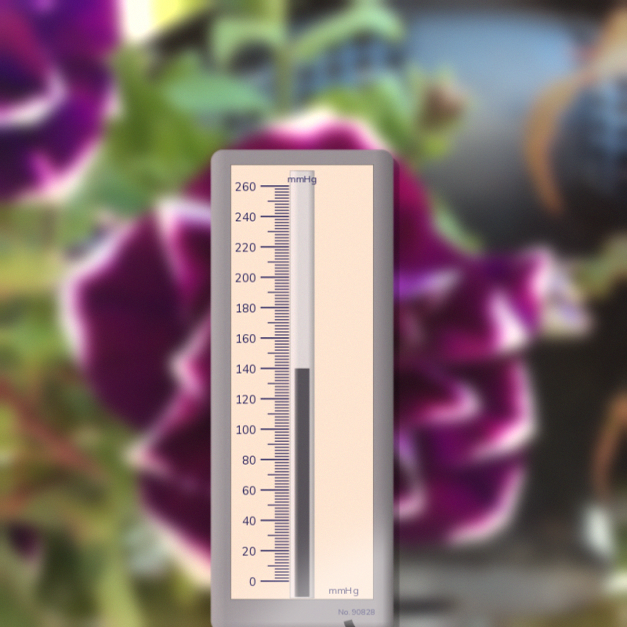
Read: {"value": 140, "unit": "mmHg"}
